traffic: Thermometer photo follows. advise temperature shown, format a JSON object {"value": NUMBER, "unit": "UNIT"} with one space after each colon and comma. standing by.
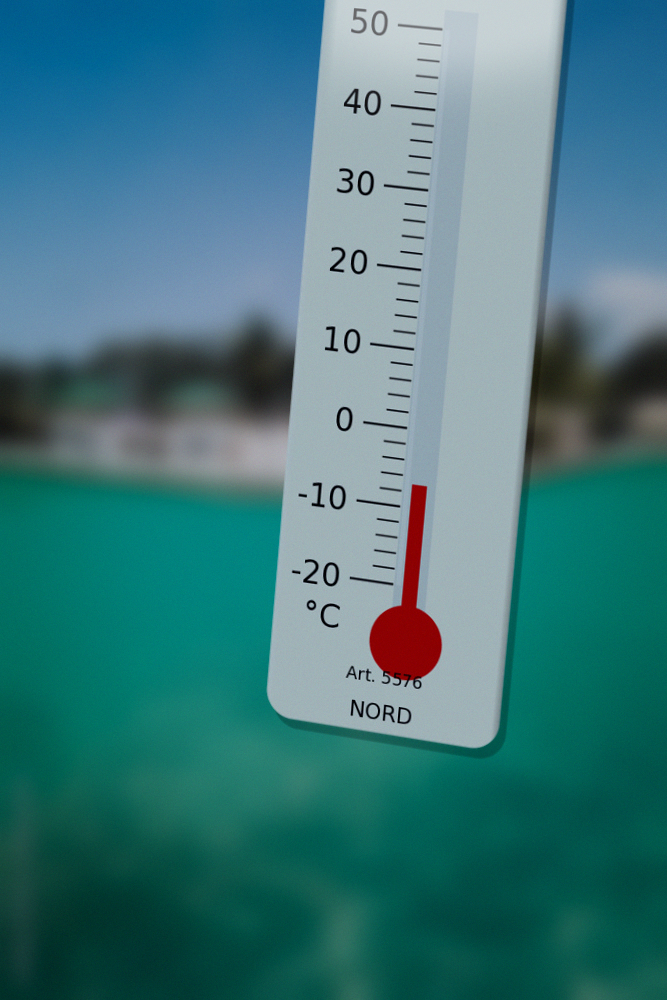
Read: {"value": -7, "unit": "°C"}
